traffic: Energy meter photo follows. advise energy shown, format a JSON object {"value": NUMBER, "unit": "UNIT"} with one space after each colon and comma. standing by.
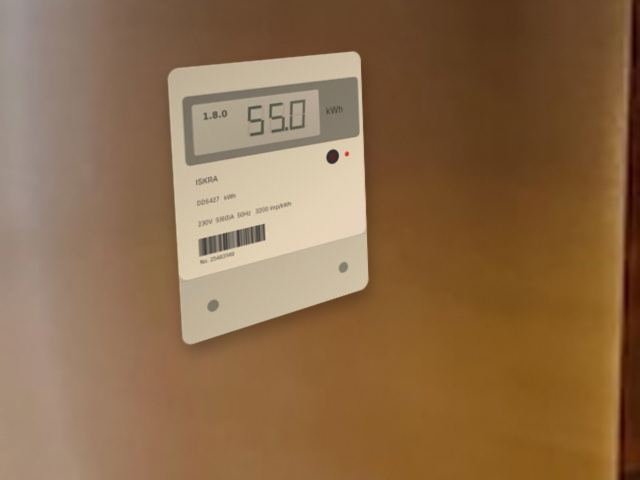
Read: {"value": 55.0, "unit": "kWh"}
